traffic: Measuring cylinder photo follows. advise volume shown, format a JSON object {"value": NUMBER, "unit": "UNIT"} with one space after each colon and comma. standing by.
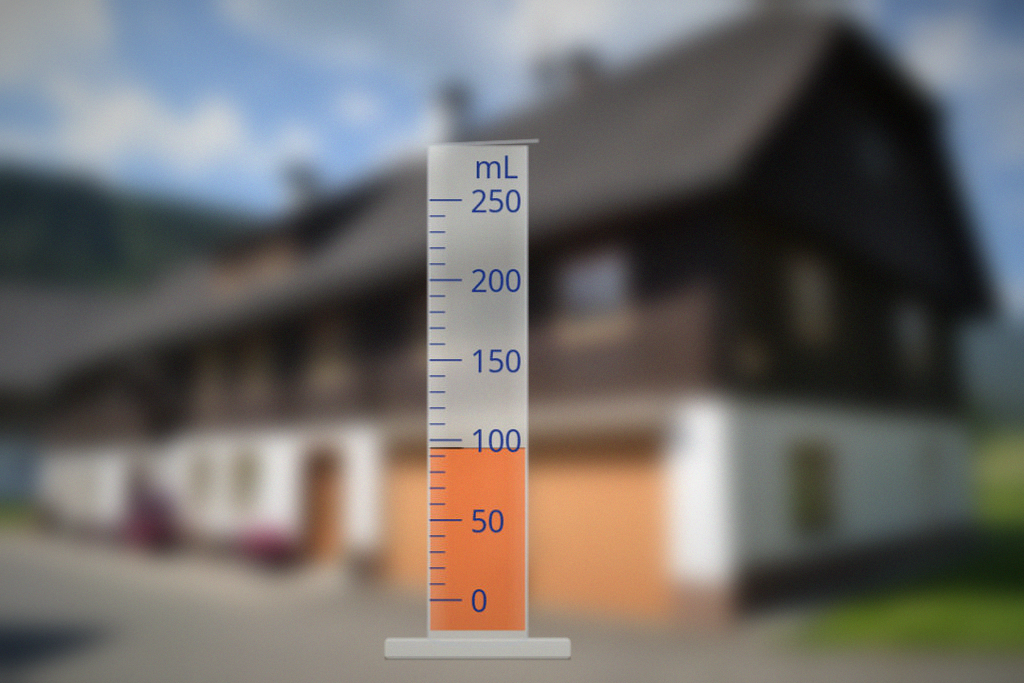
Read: {"value": 95, "unit": "mL"}
